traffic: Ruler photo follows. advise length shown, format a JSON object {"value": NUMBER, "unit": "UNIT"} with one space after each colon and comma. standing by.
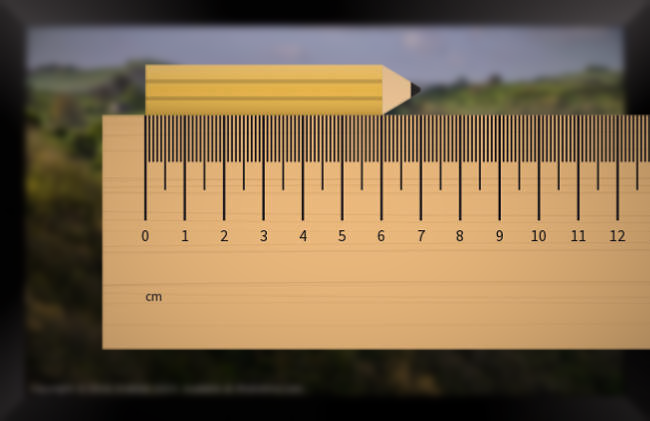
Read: {"value": 7, "unit": "cm"}
